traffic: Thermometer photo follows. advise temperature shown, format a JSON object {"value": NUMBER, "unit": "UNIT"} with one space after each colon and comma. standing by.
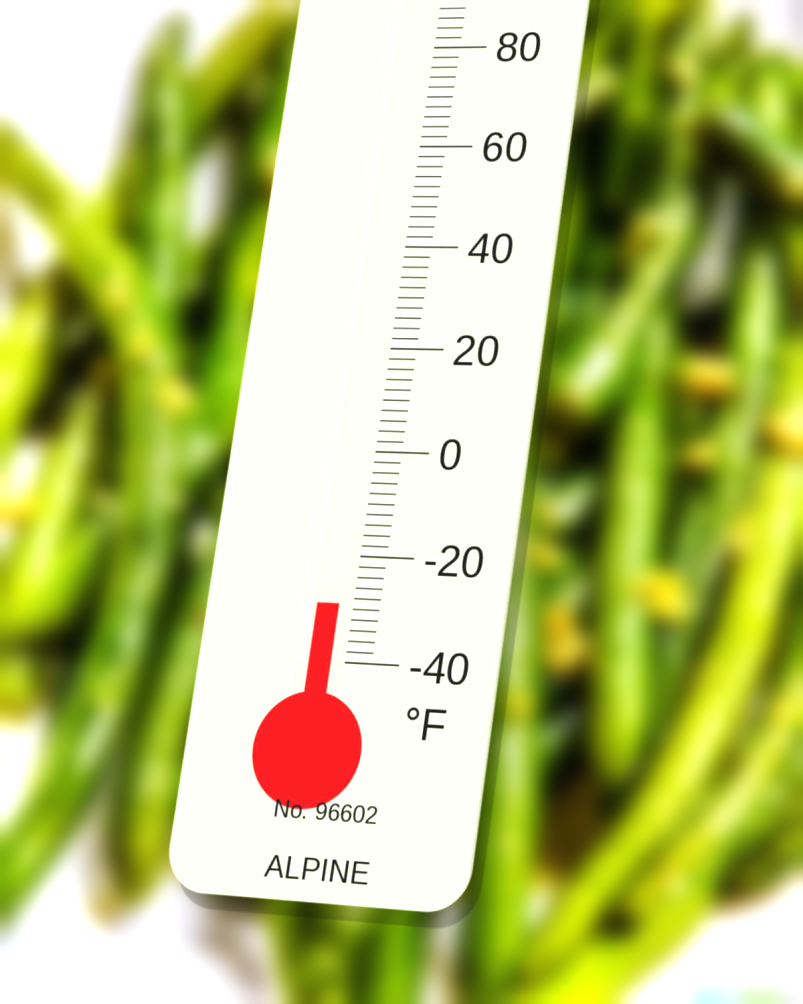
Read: {"value": -29, "unit": "°F"}
